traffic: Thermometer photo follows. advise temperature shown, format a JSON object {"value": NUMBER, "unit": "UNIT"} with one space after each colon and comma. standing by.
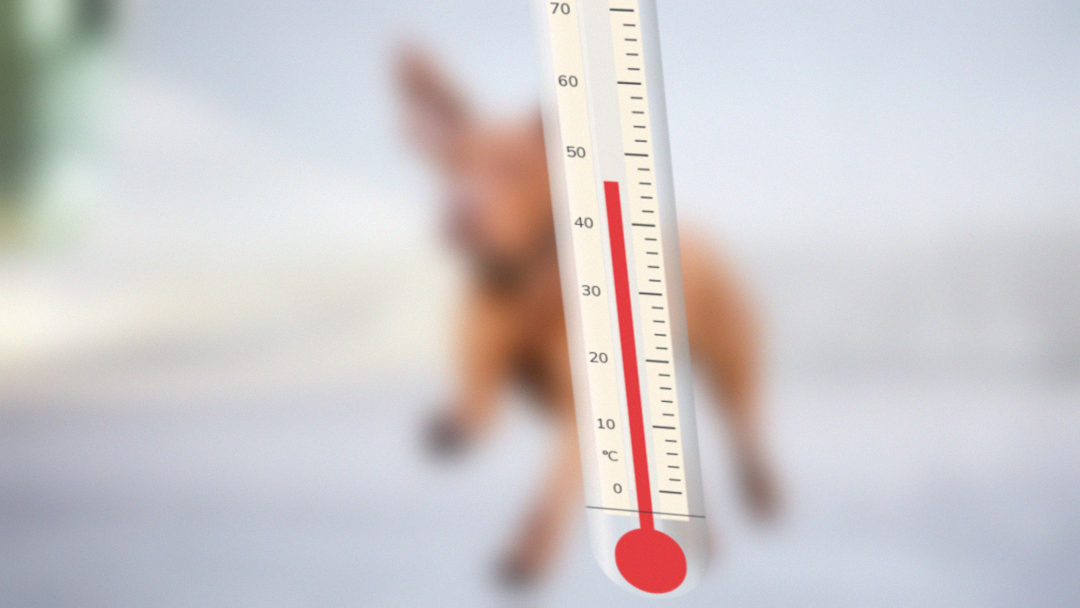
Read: {"value": 46, "unit": "°C"}
